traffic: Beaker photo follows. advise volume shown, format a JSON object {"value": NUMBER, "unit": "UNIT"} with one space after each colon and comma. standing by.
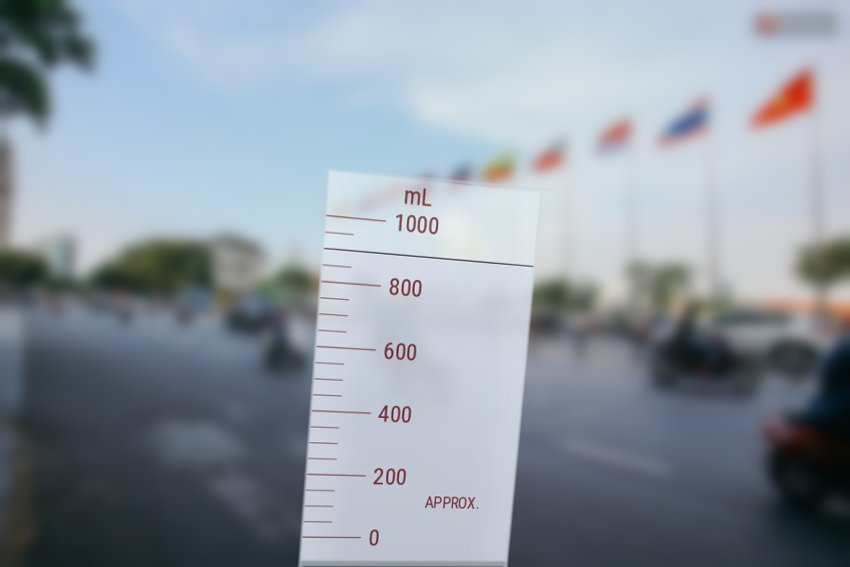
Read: {"value": 900, "unit": "mL"}
